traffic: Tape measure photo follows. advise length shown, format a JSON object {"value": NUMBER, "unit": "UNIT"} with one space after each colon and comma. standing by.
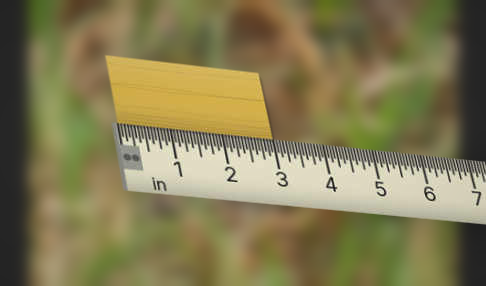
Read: {"value": 3, "unit": "in"}
